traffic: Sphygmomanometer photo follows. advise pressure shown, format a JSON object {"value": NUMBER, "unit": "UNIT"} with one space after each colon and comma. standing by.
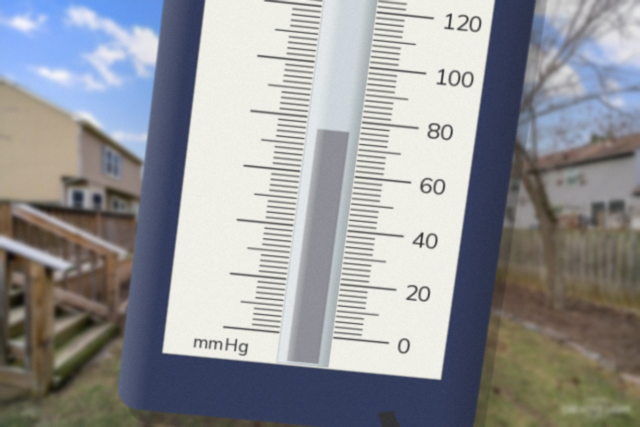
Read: {"value": 76, "unit": "mmHg"}
